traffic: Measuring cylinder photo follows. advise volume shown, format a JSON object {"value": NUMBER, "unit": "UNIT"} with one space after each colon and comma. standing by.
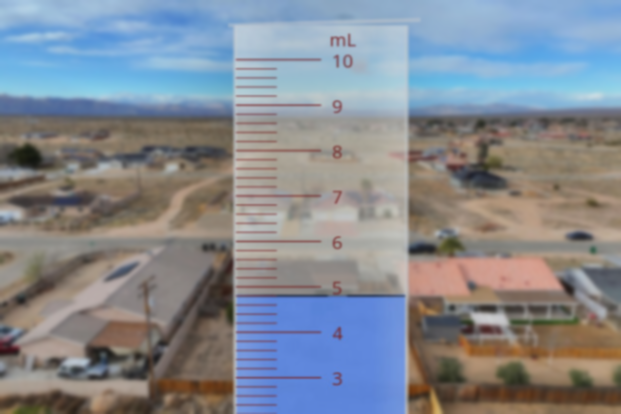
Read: {"value": 4.8, "unit": "mL"}
